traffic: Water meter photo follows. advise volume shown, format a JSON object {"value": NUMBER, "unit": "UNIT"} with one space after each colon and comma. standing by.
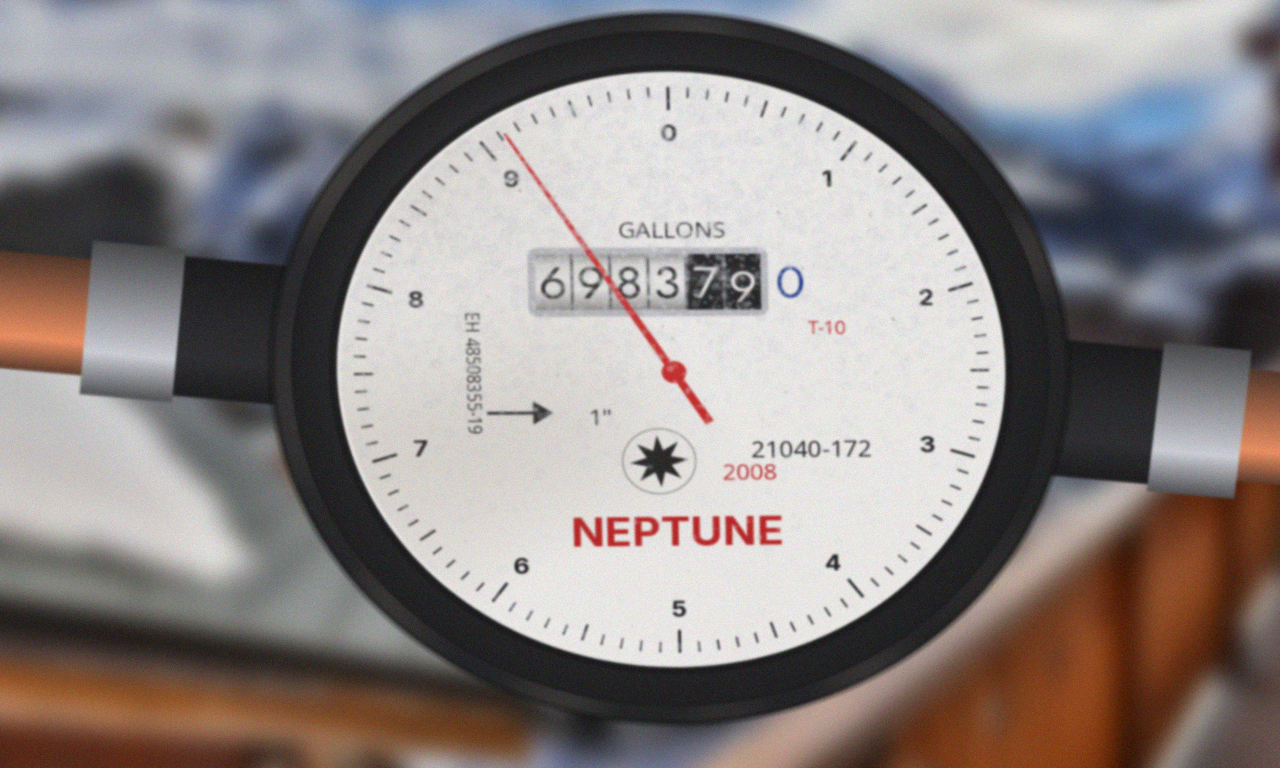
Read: {"value": 6983789.1, "unit": "gal"}
